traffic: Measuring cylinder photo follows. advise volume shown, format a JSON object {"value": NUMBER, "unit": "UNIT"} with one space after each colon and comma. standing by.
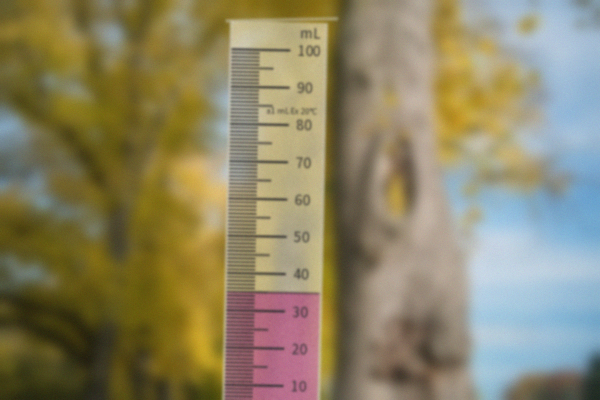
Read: {"value": 35, "unit": "mL"}
